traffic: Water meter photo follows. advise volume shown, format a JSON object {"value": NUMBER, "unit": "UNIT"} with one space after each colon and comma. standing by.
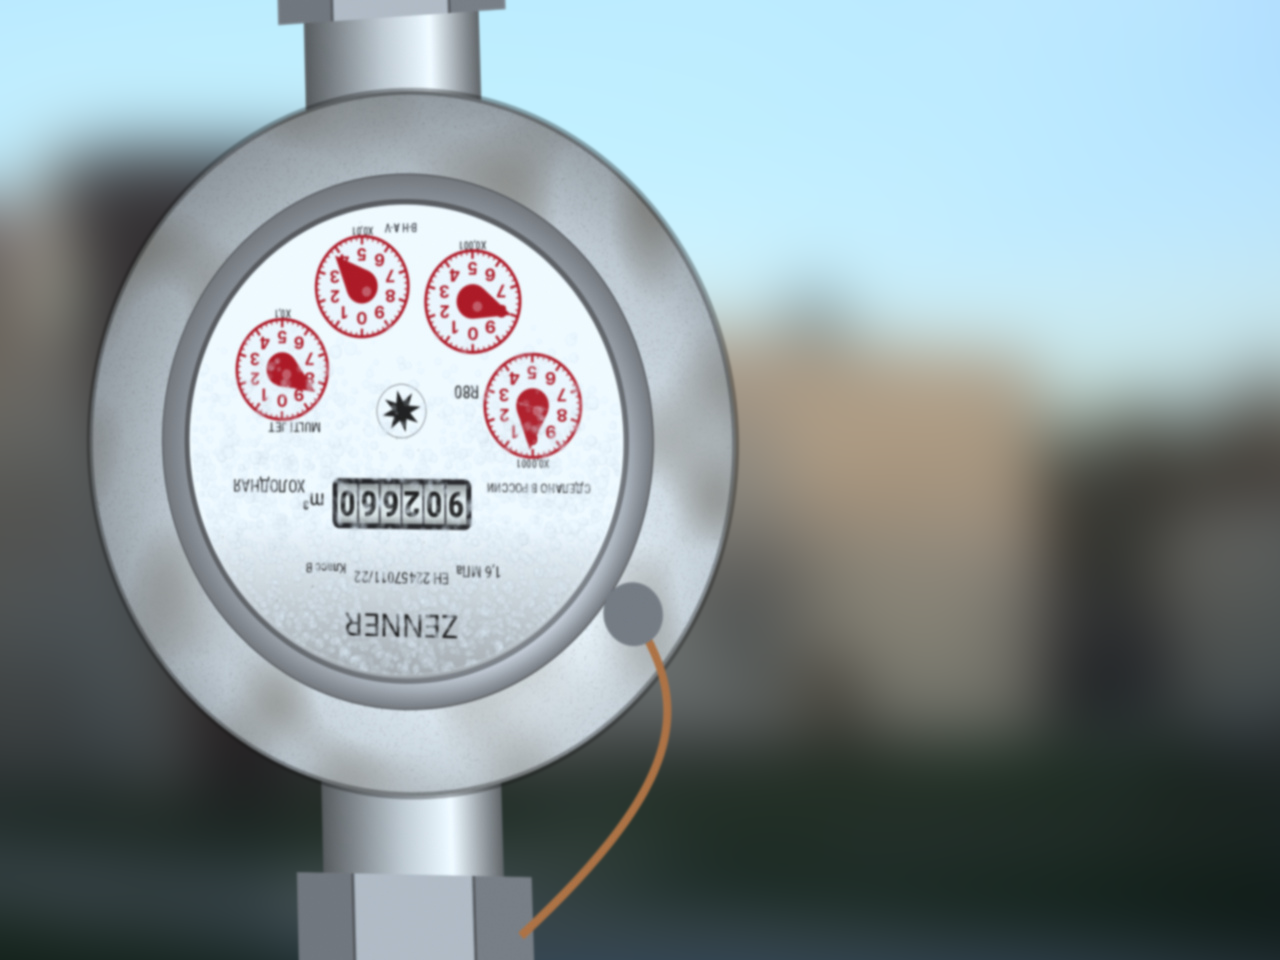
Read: {"value": 902660.8380, "unit": "m³"}
